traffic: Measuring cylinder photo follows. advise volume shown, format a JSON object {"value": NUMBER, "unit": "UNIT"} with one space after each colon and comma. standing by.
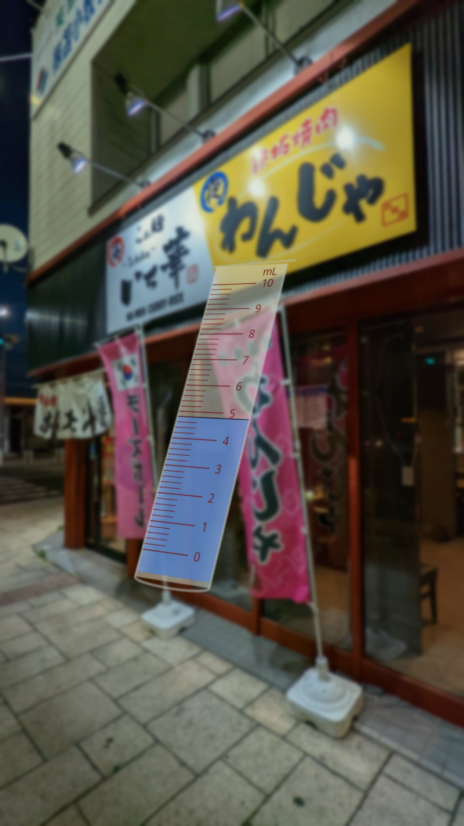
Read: {"value": 4.8, "unit": "mL"}
